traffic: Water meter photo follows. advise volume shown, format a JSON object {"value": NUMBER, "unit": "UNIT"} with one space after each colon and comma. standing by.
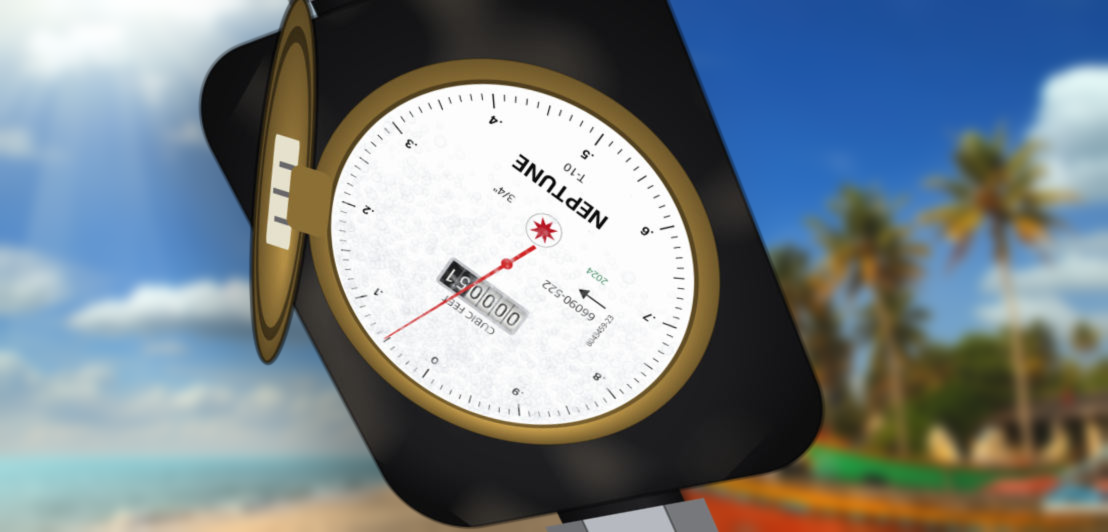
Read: {"value": 51.05, "unit": "ft³"}
